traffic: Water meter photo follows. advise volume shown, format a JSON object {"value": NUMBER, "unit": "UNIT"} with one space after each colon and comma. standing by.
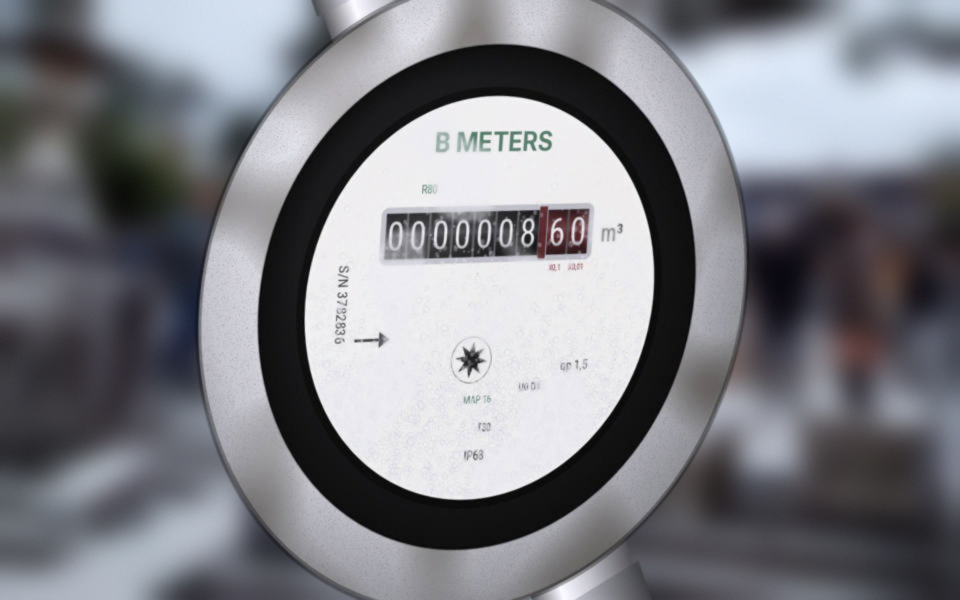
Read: {"value": 8.60, "unit": "m³"}
